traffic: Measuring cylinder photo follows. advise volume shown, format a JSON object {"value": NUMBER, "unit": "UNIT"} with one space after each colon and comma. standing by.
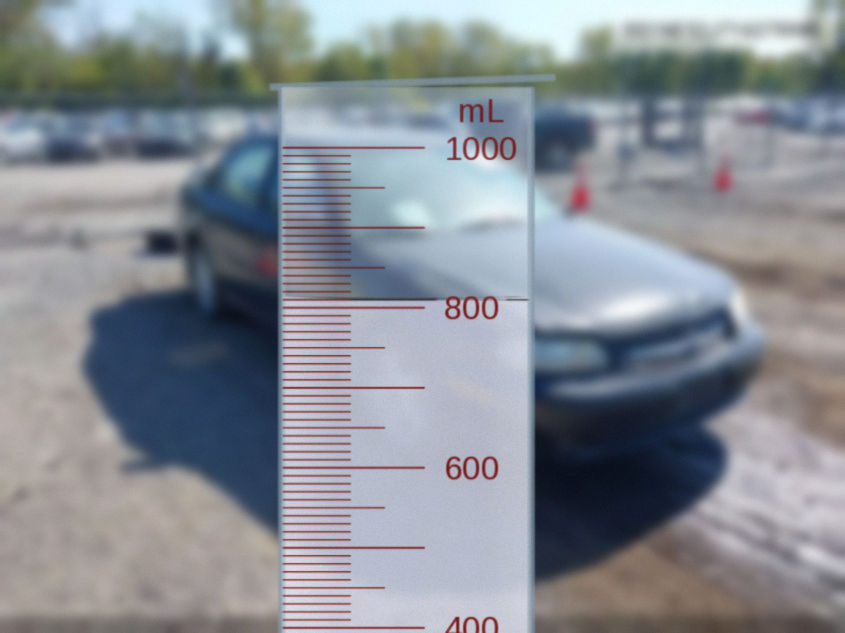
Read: {"value": 810, "unit": "mL"}
